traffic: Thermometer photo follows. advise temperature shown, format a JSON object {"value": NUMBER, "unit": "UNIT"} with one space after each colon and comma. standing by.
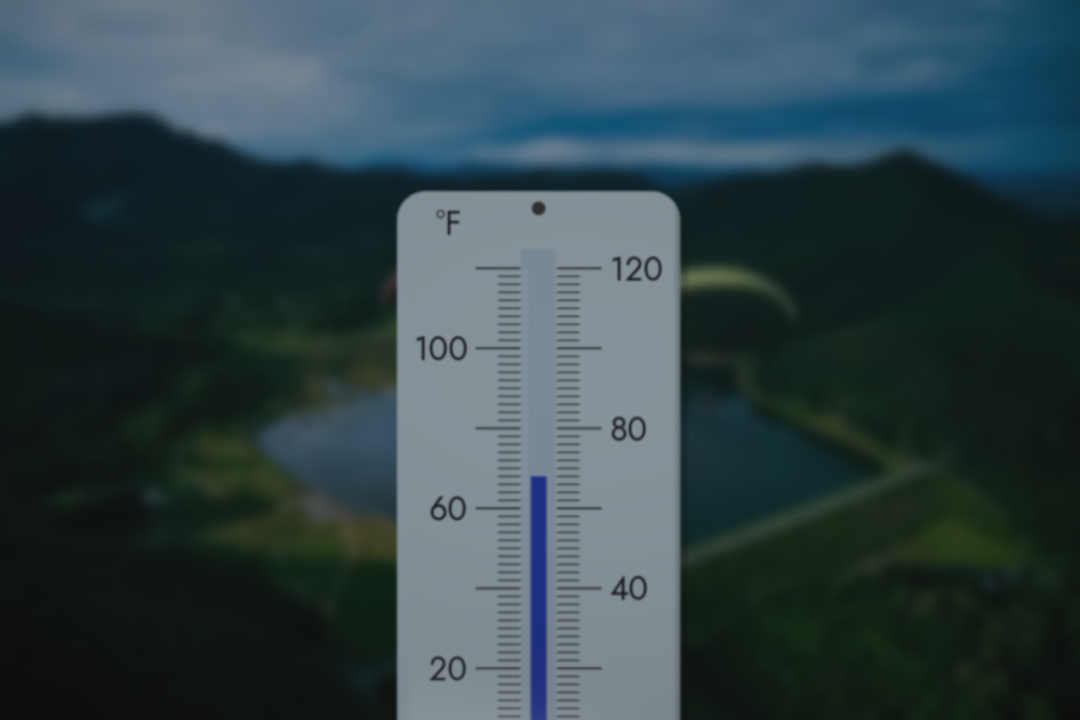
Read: {"value": 68, "unit": "°F"}
